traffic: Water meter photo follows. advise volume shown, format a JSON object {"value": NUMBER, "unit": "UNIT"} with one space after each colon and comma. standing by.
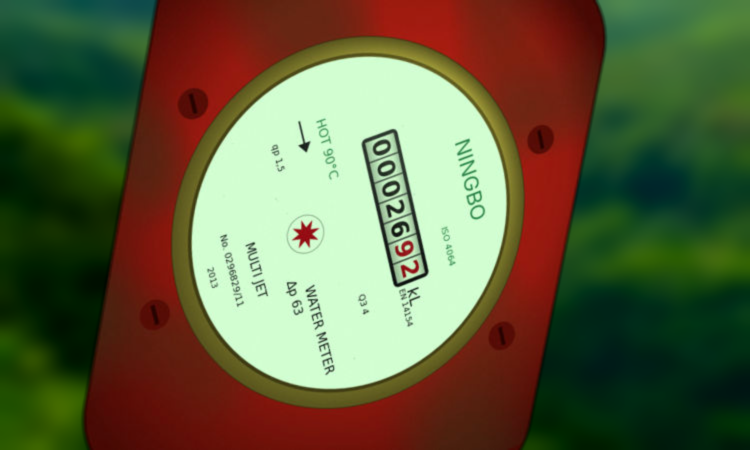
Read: {"value": 26.92, "unit": "kL"}
